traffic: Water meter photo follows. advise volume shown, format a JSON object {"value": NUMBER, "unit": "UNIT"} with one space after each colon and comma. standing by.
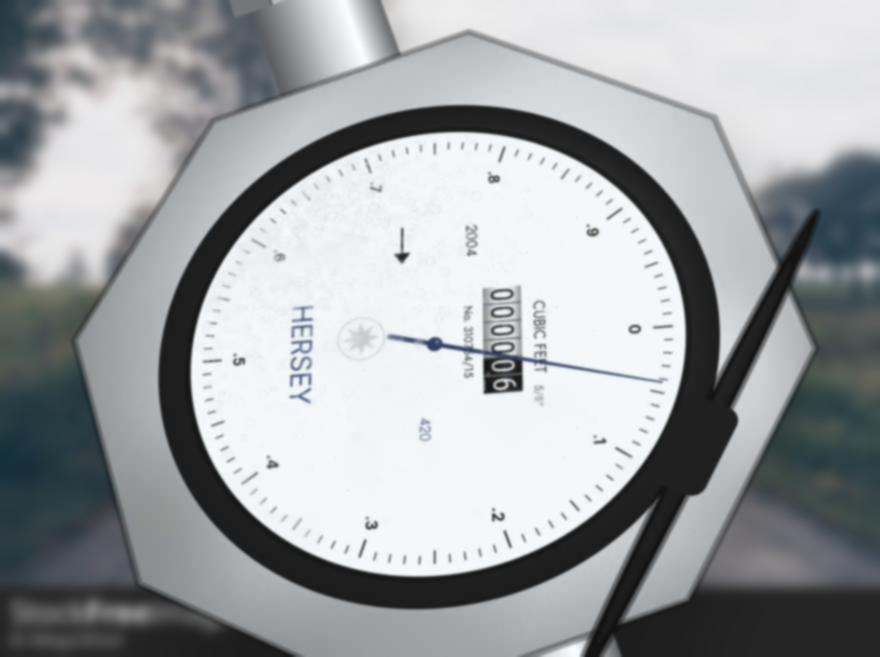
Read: {"value": 6.04, "unit": "ft³"}
